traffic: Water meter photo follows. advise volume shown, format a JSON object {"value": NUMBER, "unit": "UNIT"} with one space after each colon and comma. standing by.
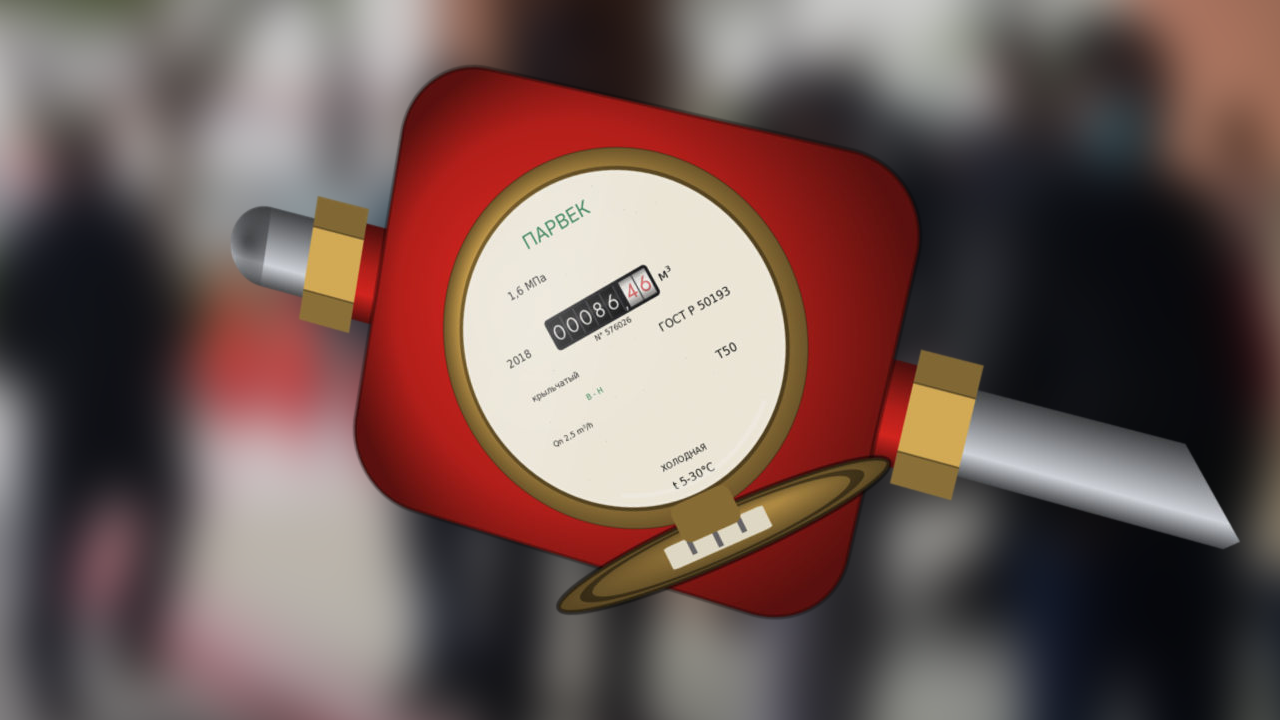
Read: {"value": 86.46, "unit": "m³"}
